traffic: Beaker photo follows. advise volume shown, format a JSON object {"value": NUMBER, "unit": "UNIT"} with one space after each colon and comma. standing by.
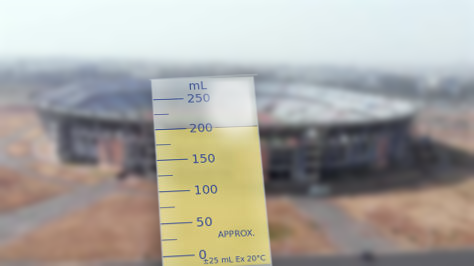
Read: {"value": 200, "unit": "mL"}
